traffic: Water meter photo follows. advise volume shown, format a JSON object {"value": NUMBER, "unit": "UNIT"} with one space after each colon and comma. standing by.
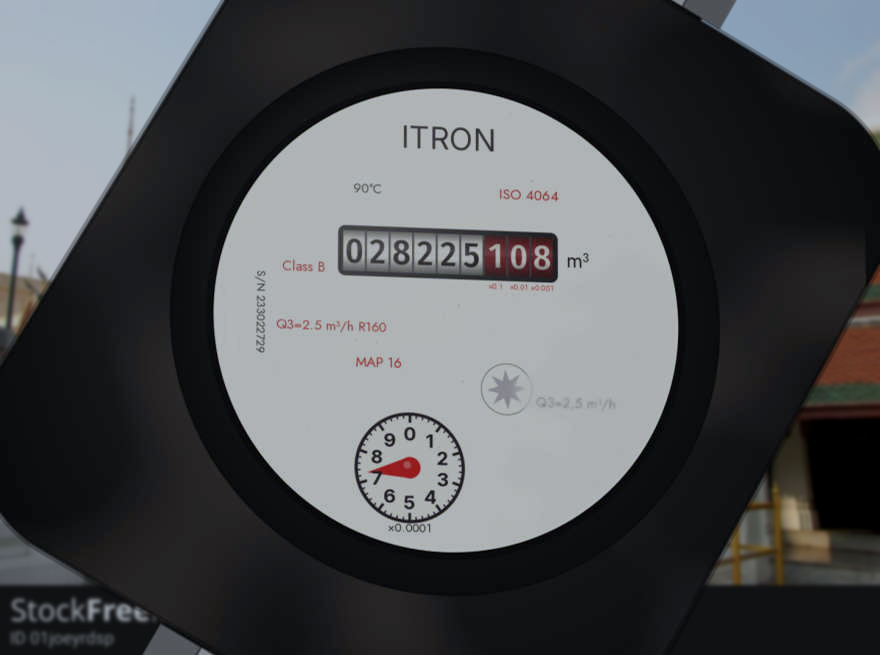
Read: {"value": 28225.1087, "unit": "m³"}
